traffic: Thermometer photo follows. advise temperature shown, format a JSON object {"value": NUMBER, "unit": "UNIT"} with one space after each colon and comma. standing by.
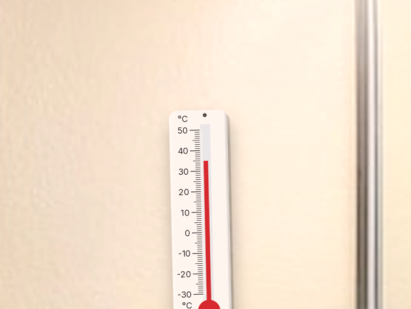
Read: {"value": 35, "unit": "°C"}
